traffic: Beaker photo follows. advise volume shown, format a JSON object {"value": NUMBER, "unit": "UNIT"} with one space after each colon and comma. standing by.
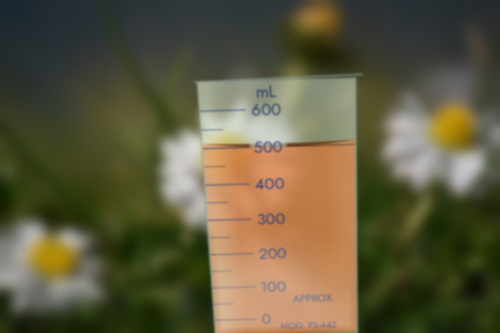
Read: {"value": 500, "unit": "mL"}
